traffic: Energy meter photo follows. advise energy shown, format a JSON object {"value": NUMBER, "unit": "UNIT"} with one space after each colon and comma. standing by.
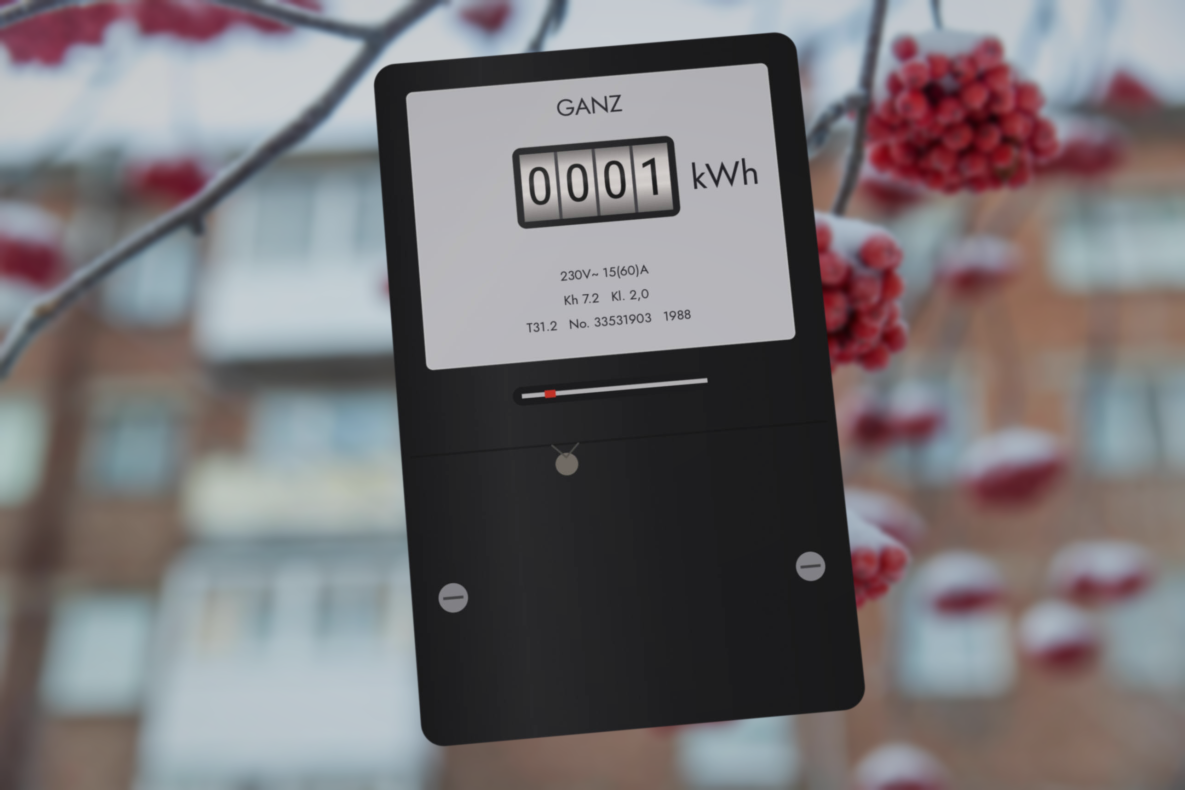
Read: {"value": 1, "unit": "kWh"}
